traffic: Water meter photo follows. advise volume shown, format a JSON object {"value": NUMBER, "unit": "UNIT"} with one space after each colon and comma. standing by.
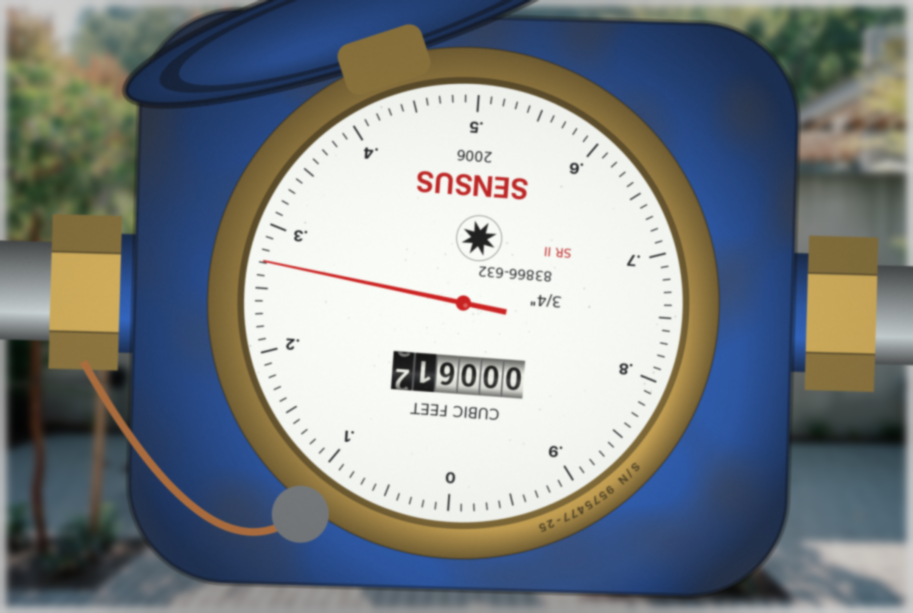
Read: {"value": 612.27, "unit": "ft³"}
